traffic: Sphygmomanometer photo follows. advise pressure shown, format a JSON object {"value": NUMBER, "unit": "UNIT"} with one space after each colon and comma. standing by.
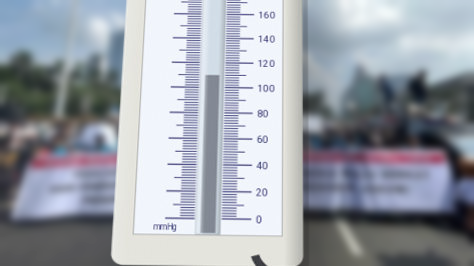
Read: {"value": 110, "unit": "mmHg"}
